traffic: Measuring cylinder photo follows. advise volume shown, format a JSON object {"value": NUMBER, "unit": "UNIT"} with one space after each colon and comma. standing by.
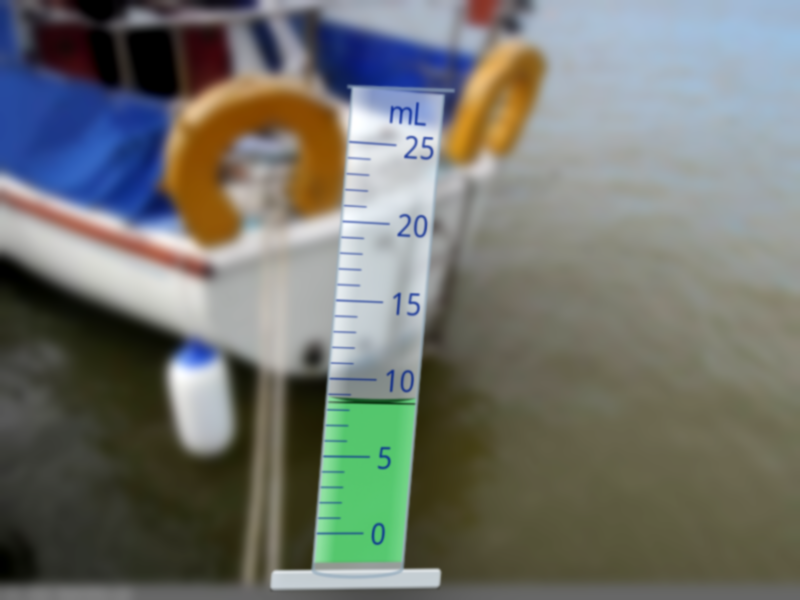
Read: {"value": 8.5, "unit": "mL"}
